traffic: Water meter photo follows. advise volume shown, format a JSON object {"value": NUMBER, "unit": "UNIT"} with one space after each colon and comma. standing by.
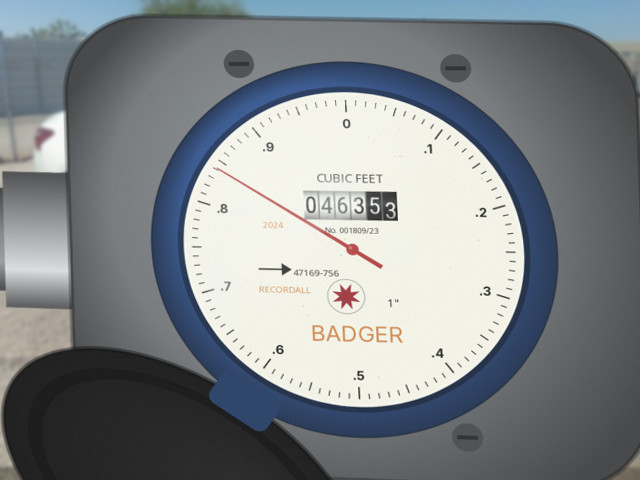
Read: {"value": 46352.84, "unit": "ft³"}
